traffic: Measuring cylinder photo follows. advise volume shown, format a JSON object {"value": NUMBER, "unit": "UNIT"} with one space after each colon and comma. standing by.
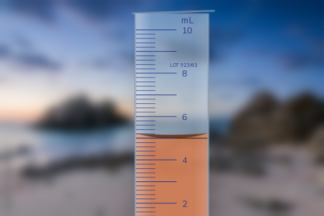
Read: {"value": 5, "unit": "mL"}
